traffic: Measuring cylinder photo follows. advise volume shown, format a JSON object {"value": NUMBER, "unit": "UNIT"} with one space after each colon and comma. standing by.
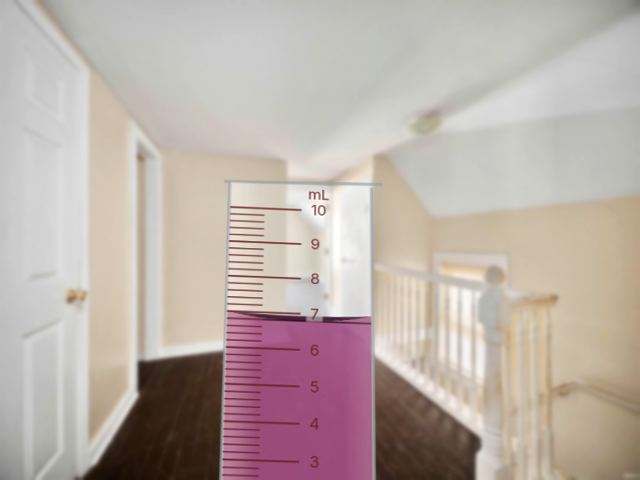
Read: {"value": 6.8, "unit": "mL"}
